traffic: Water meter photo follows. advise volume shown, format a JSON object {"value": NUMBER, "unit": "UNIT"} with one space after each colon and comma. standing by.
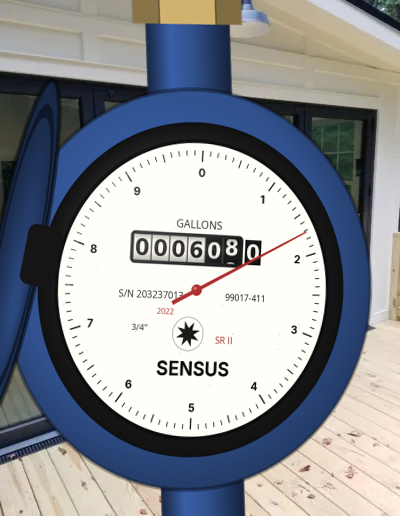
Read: {"value": 6081.7, "unit": "gal"}
